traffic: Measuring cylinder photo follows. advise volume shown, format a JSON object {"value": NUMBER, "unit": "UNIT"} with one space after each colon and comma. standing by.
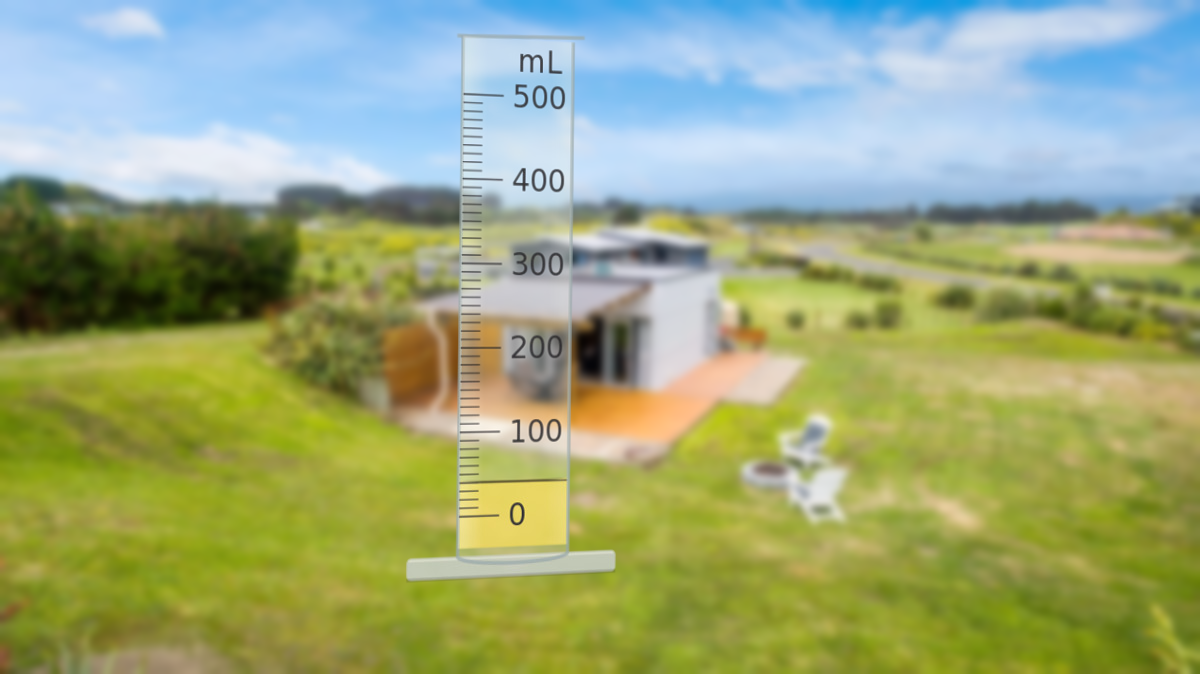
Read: {"value": 40, "unit": "mL"}
